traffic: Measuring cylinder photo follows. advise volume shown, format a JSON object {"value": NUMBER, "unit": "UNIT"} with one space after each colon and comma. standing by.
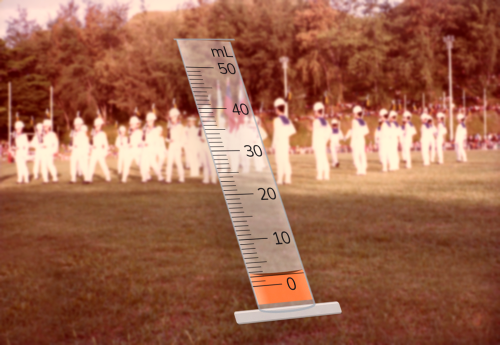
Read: {"value": 2, "unit": "mL"}
